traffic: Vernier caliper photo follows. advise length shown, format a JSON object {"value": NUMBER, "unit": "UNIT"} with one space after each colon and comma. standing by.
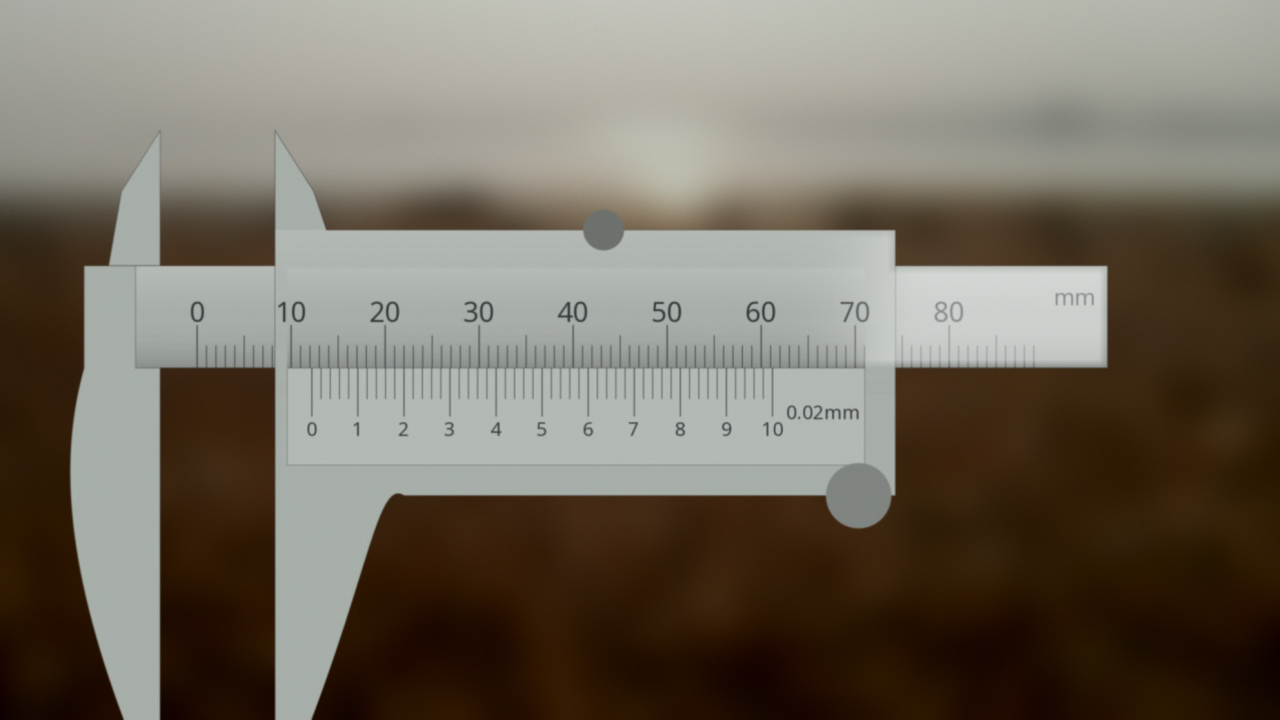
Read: {"value": 12.2, "unit": "mm"}
